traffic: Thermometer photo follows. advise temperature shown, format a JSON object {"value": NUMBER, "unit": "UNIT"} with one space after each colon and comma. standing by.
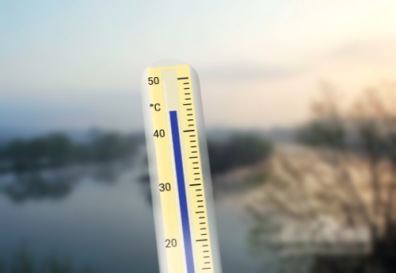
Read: {"value": 44, "unit": "°C"}
